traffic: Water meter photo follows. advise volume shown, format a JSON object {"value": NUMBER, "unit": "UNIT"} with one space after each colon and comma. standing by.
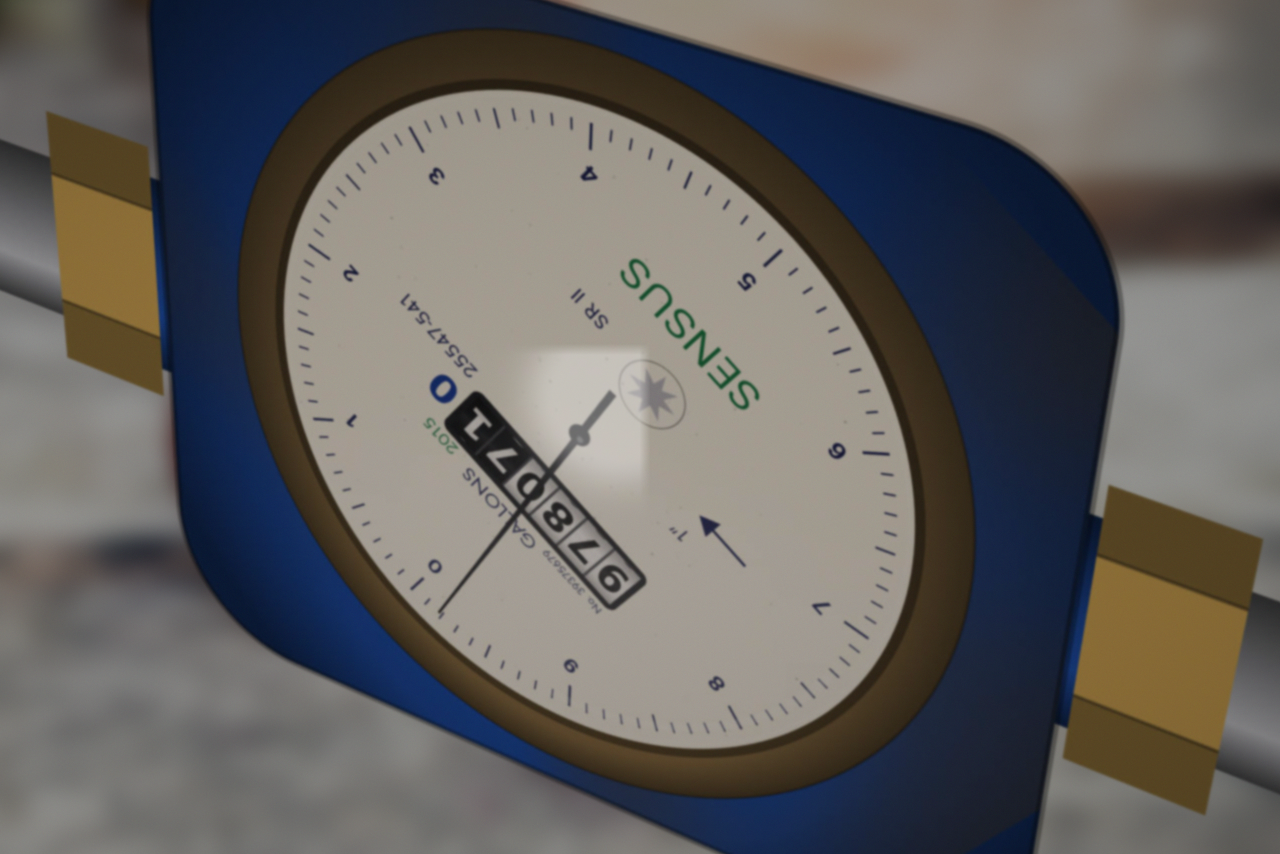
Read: {"value": 9780709.8, "unit": "gal"}
